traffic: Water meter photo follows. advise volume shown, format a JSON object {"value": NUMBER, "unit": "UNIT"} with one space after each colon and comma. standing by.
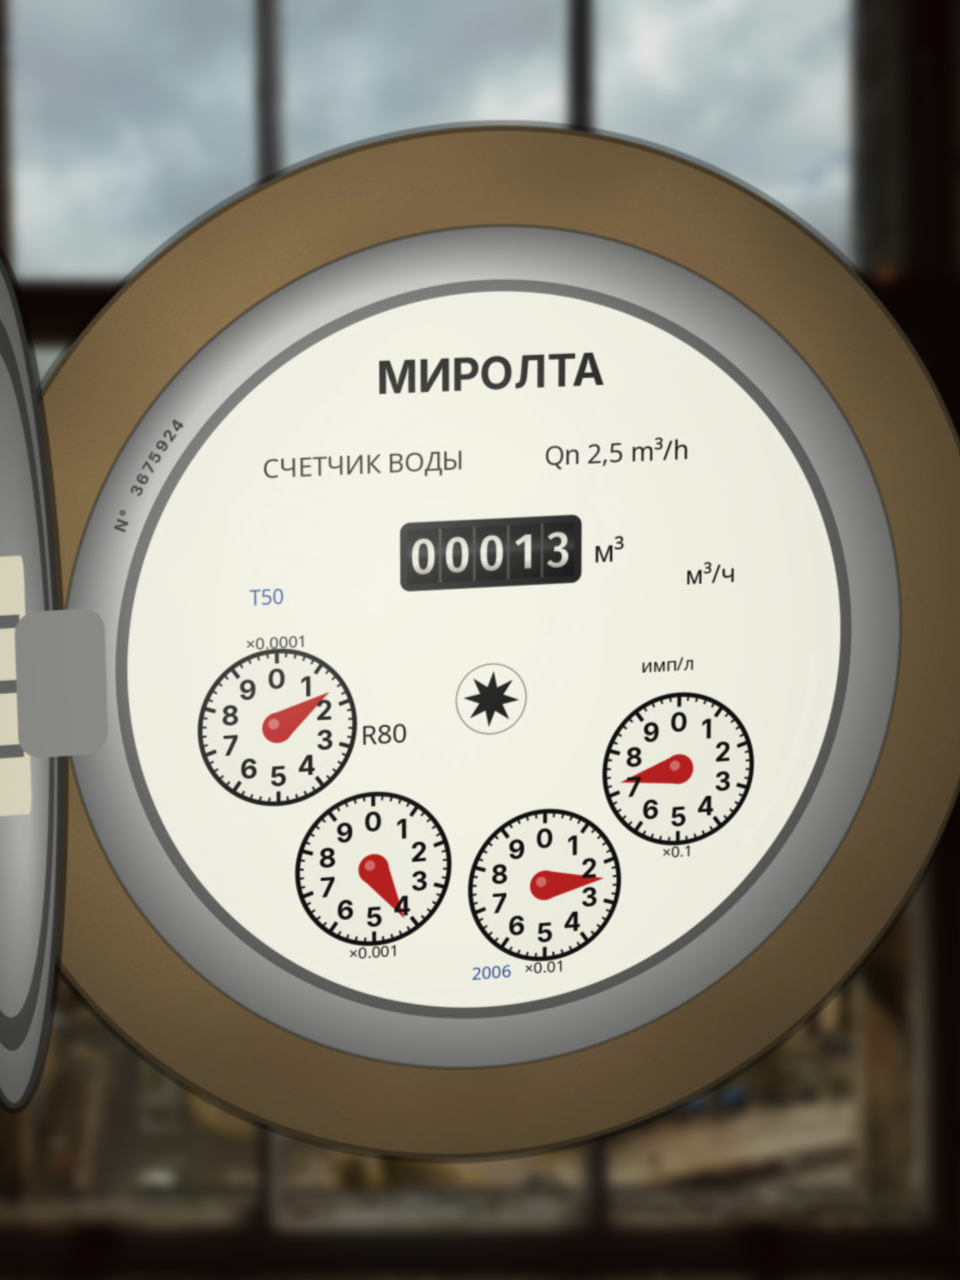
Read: {"value": 13.7241, "unit": "m³"}
